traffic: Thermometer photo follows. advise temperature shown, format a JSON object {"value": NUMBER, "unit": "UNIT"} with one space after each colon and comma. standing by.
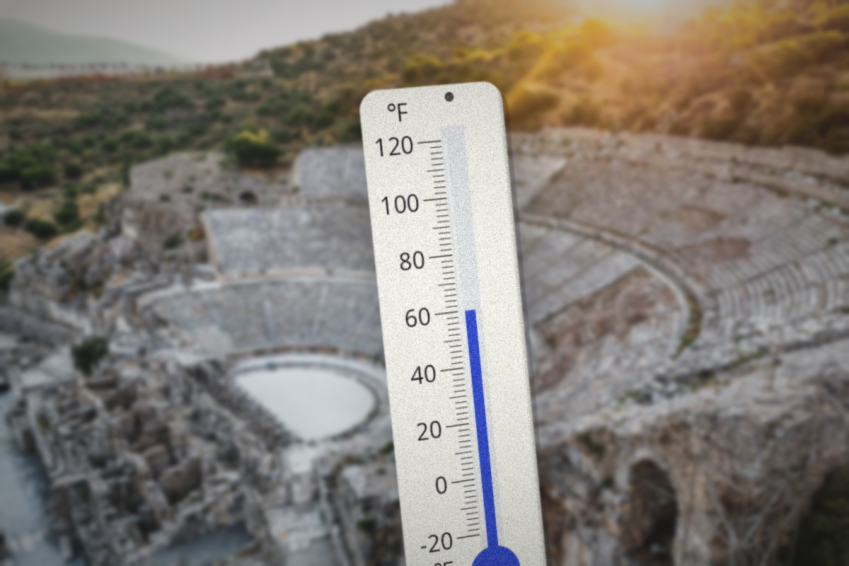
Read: {"value": 60, "unit": "°F"}
